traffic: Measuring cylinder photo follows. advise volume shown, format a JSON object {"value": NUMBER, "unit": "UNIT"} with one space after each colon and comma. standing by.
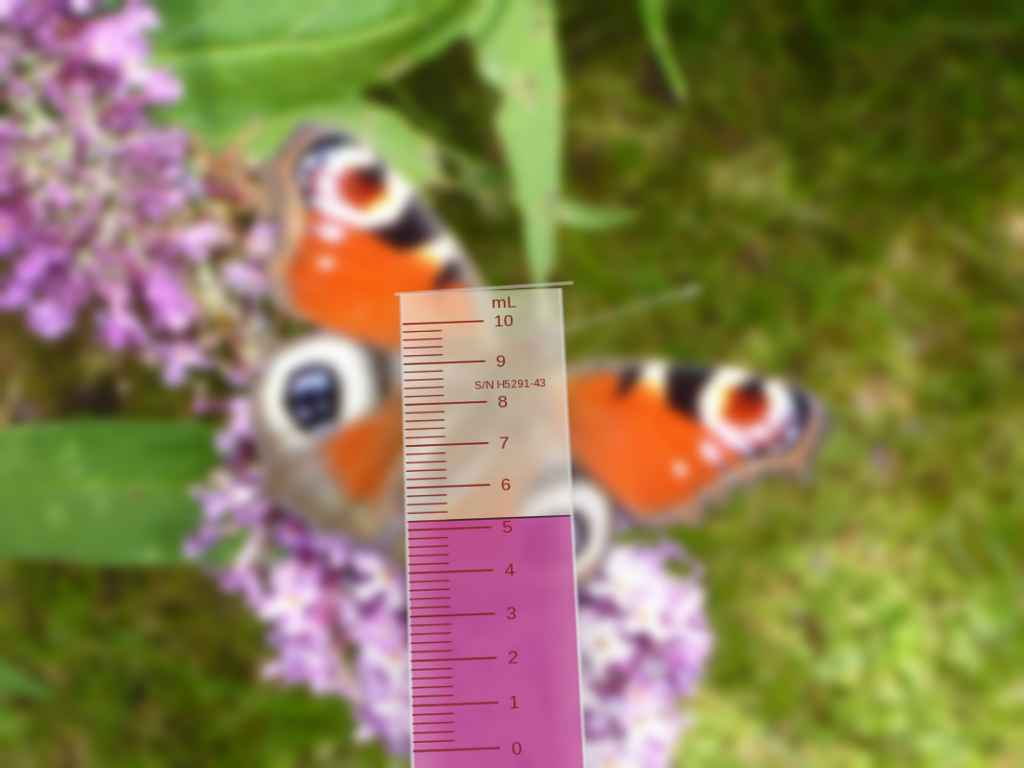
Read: {"value": 5.2, "unit": "mL"}
